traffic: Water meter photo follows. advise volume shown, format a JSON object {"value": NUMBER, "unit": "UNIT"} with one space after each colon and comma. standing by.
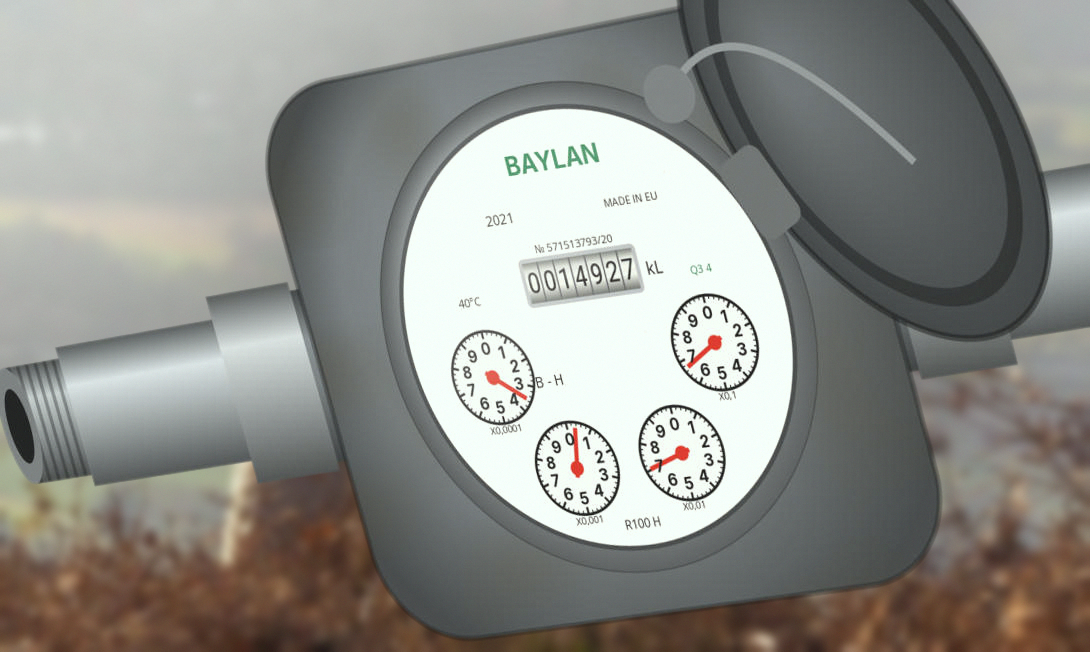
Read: {"value": 14927.6703, "unit": "kL"}
